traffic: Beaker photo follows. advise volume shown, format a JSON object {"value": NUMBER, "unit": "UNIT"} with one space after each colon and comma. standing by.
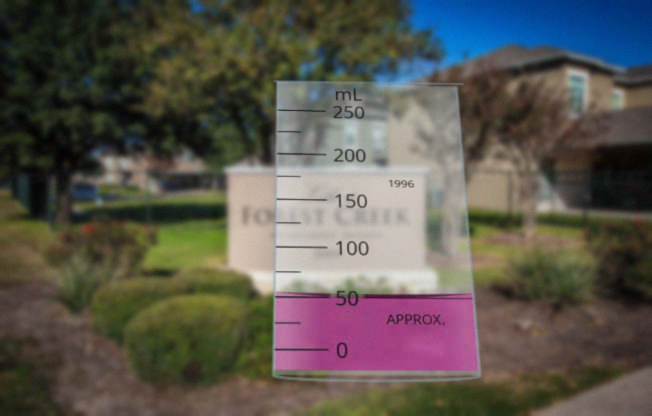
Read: {"value": 50, "unit": "mL"}
